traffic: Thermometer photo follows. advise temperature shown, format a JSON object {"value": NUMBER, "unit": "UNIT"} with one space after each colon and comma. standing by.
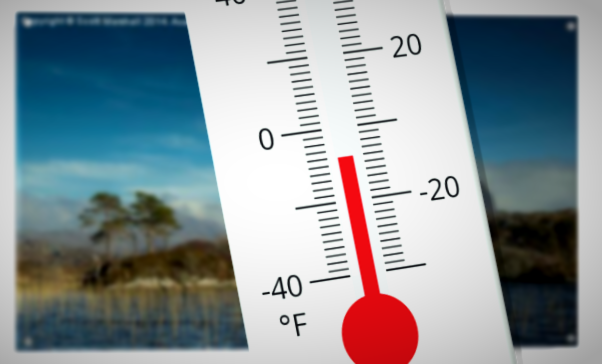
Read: {"value": -8, "unit": "°F"}
